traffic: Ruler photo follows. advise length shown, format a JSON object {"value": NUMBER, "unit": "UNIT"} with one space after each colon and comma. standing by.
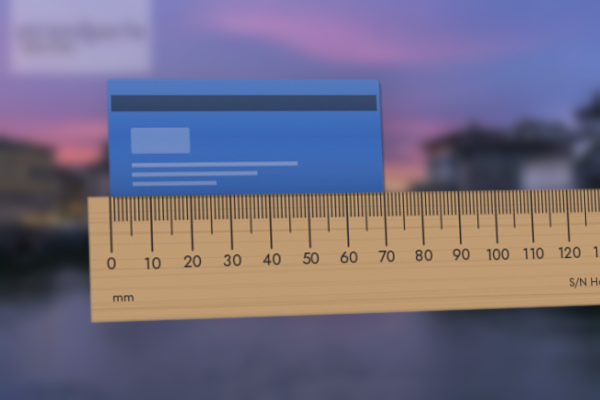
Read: {"value": 70, "unit": "mm"}
